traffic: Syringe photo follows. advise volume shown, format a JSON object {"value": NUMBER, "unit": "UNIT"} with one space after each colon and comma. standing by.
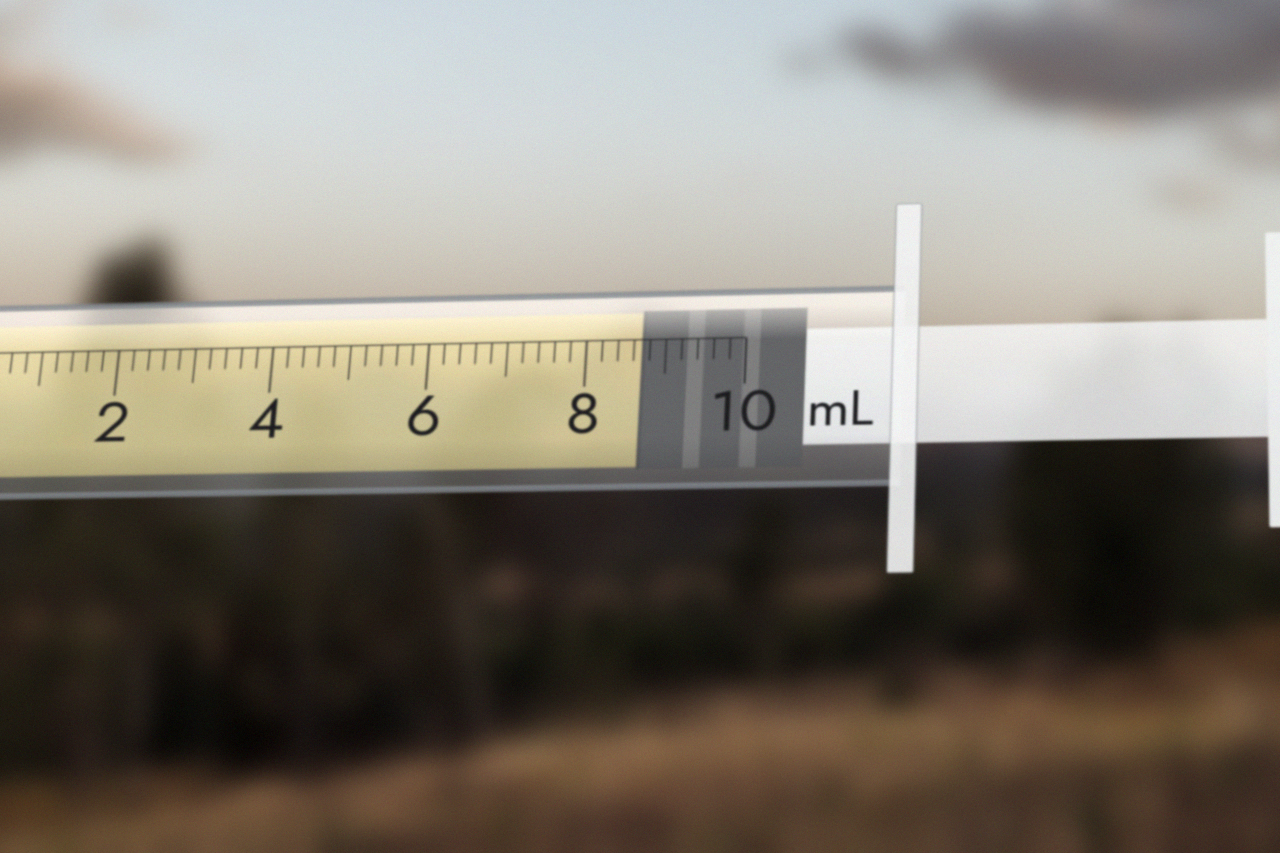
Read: {"value": 8.7, "unit": "mL"}
